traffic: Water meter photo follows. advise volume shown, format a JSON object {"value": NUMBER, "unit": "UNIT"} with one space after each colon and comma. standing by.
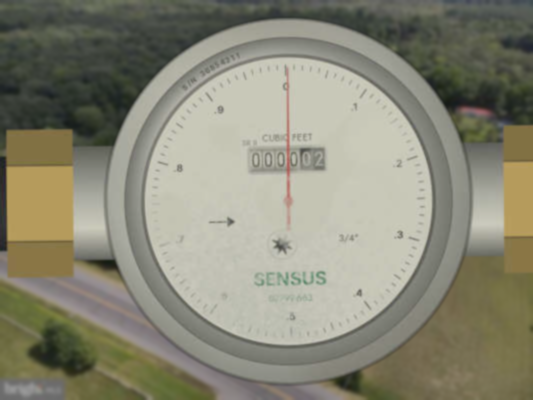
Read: {"value": 2.00, "unit": "ft³"}
